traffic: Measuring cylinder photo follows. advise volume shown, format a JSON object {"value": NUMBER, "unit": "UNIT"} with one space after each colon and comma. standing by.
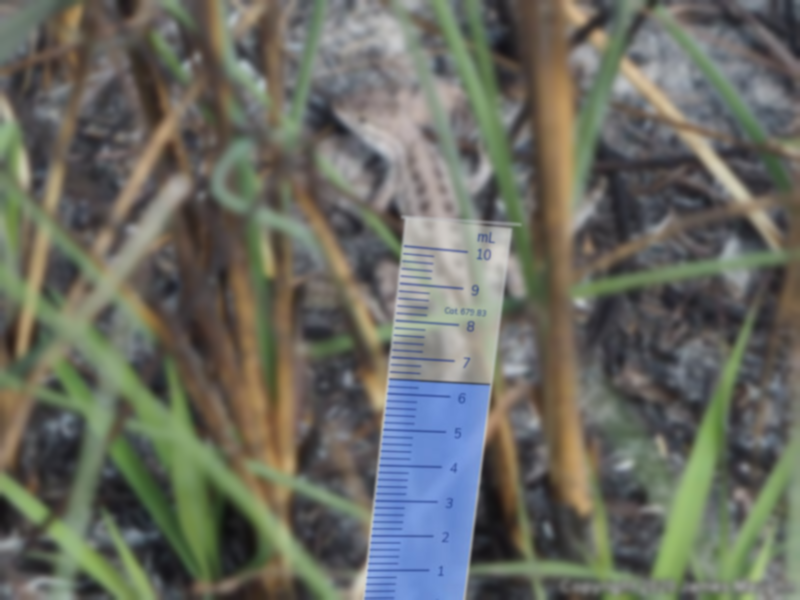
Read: {"value": 6.4, "unit": "mL"}
